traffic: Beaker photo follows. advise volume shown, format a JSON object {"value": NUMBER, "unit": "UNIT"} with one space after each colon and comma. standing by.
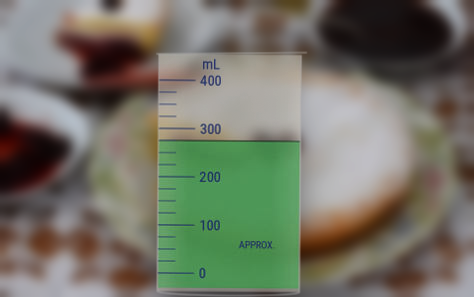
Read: {"value": 275, "unit": "mL"}
